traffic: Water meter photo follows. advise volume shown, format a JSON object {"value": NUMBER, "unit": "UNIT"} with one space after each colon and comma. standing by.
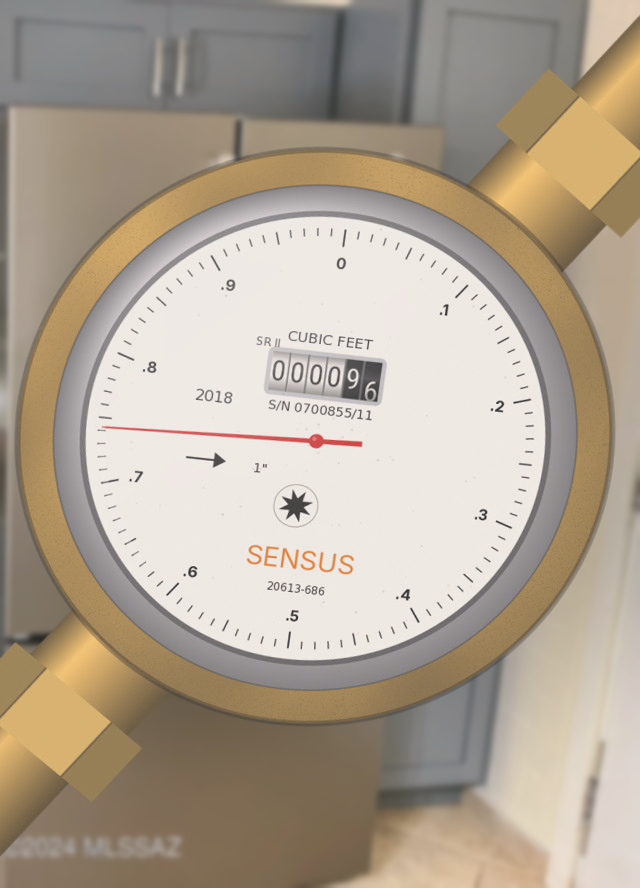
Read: {"value": 95.74, "unit": "ft³"}
